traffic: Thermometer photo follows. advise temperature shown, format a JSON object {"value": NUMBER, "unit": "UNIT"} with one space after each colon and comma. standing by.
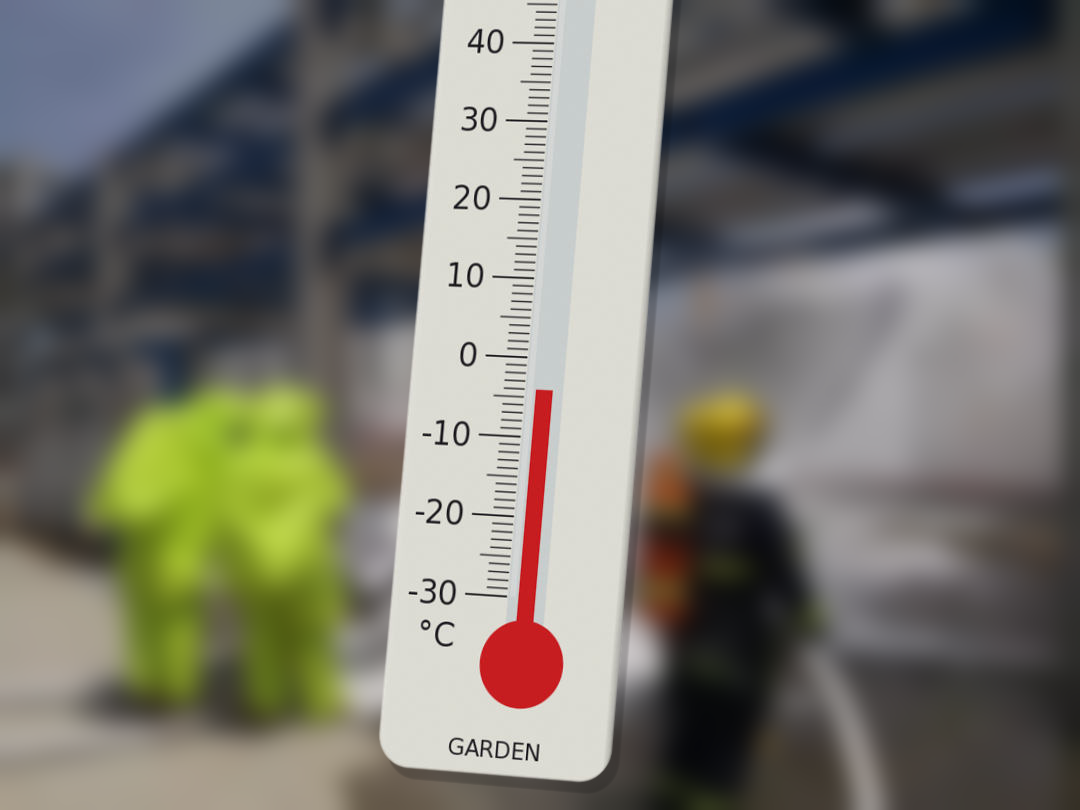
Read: {"value": -4, "unit": "°C"}
